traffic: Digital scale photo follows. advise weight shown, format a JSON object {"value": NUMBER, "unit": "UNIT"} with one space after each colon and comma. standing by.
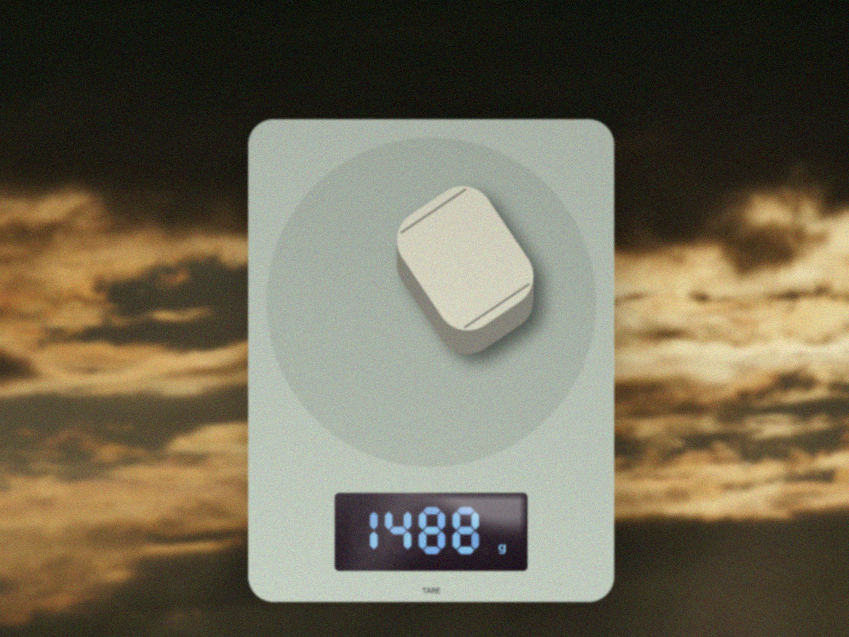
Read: {"value": 1488, "unit": "g"}
